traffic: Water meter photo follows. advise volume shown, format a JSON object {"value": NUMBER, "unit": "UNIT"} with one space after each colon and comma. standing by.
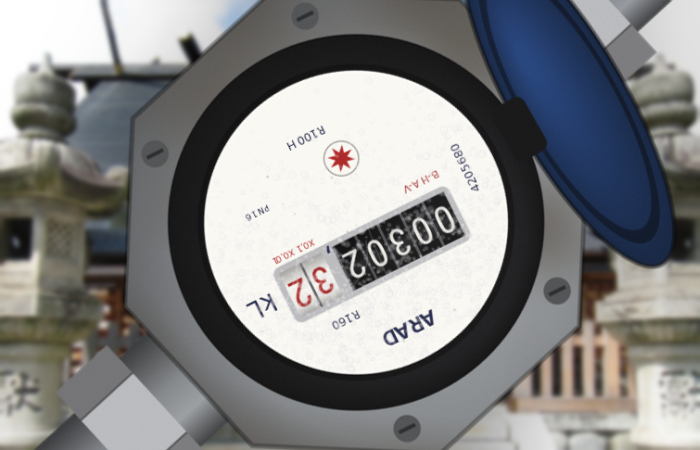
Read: {"value": 302.32, "unit": "kL"}
